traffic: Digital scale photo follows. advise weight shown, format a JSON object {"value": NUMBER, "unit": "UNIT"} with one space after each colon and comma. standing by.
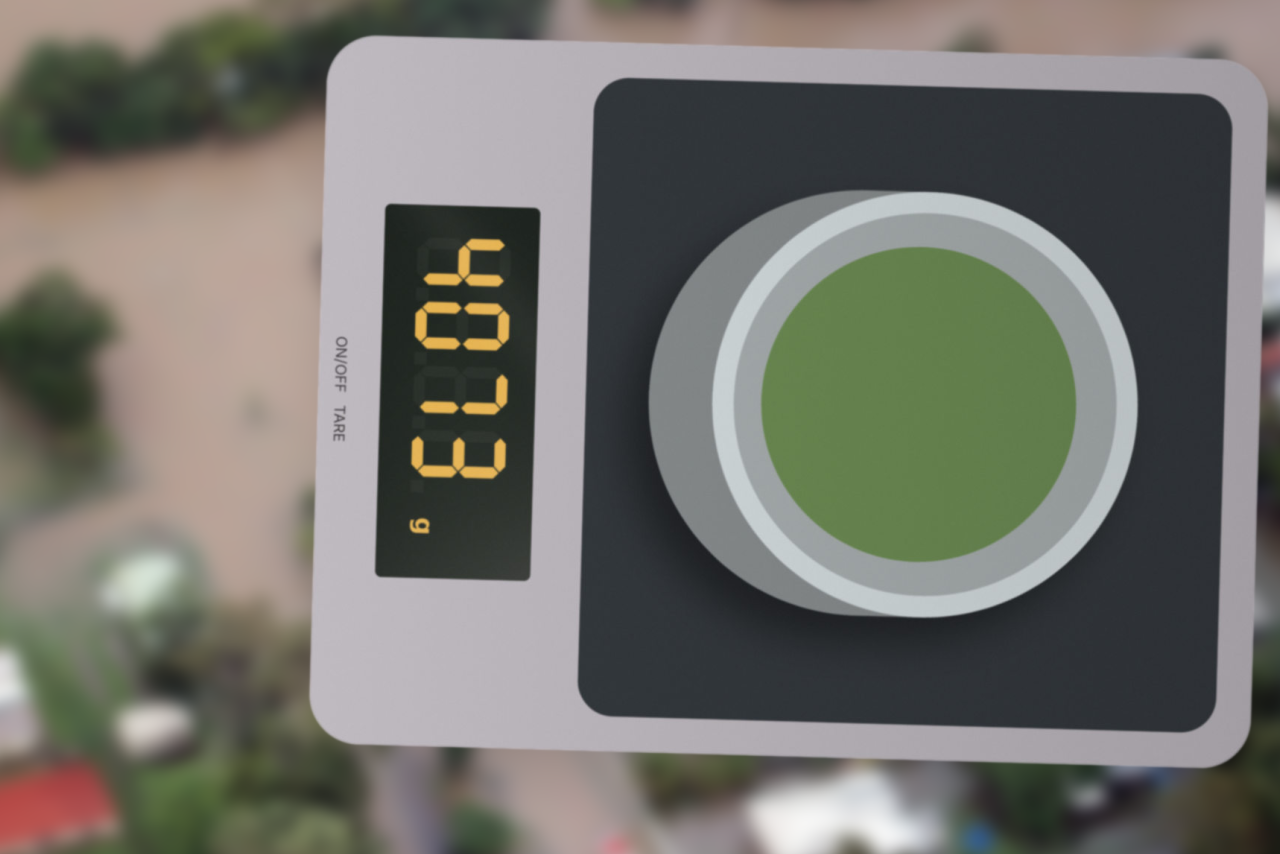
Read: {"value": 4073, "unit": "g"}
